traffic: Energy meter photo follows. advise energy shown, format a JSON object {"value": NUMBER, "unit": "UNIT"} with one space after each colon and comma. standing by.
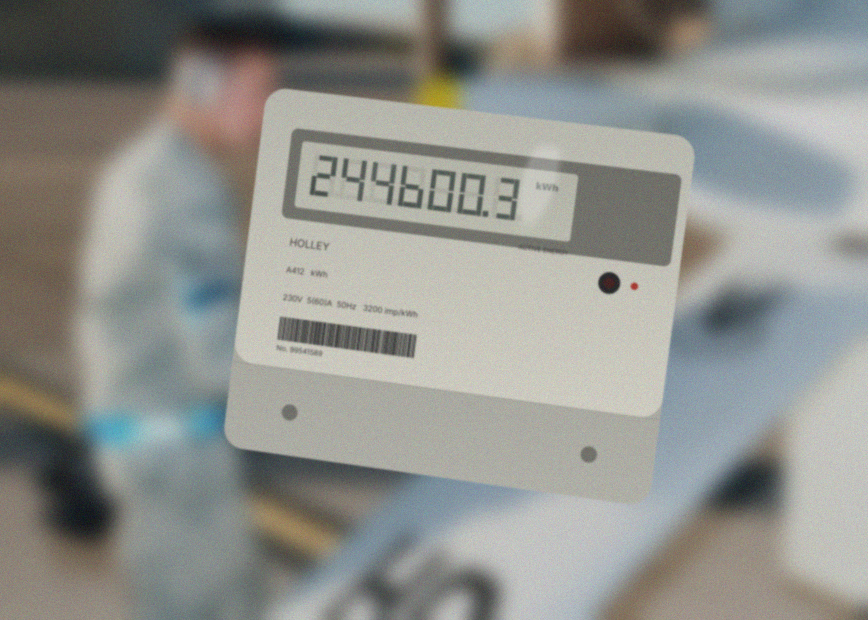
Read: {"value": 244600.3, "unit": "kWh"}
